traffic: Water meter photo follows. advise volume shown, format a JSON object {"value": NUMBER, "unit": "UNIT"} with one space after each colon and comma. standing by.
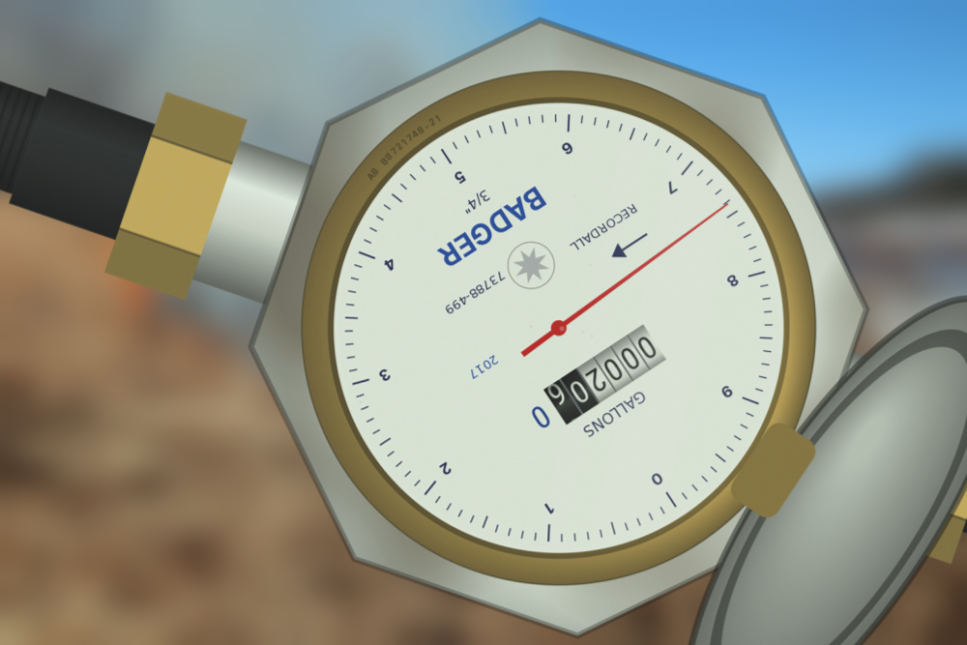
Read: {"value": 2057.4, "unit": "gal"}
